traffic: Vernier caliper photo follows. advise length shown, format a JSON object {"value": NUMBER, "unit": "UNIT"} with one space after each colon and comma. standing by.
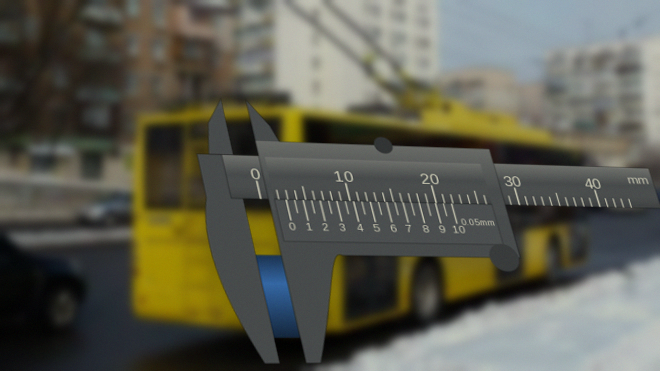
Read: {"value": 2.8, "unit": "mm"}
